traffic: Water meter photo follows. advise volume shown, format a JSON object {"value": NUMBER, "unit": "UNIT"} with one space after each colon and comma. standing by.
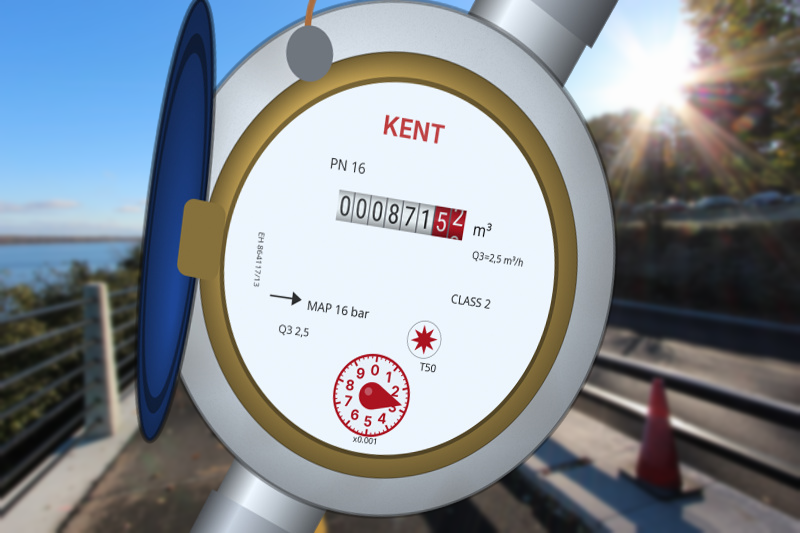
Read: {"value": 871.522, "unit": "m³"}
